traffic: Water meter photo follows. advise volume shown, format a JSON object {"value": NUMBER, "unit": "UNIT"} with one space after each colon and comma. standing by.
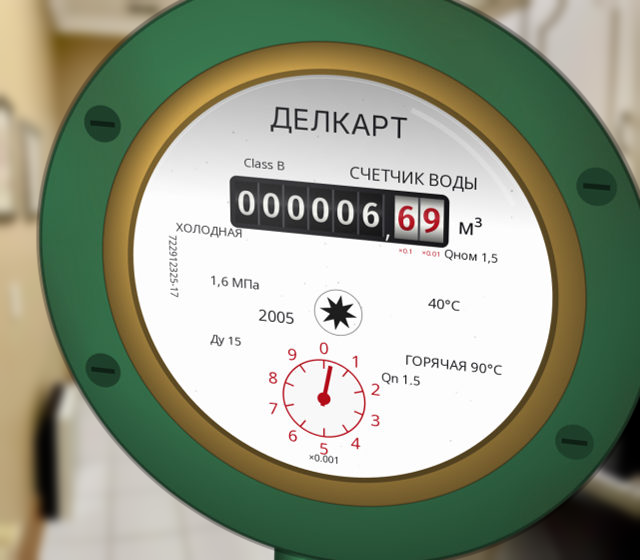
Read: {"value": 6.690, "unit": "m³"}
